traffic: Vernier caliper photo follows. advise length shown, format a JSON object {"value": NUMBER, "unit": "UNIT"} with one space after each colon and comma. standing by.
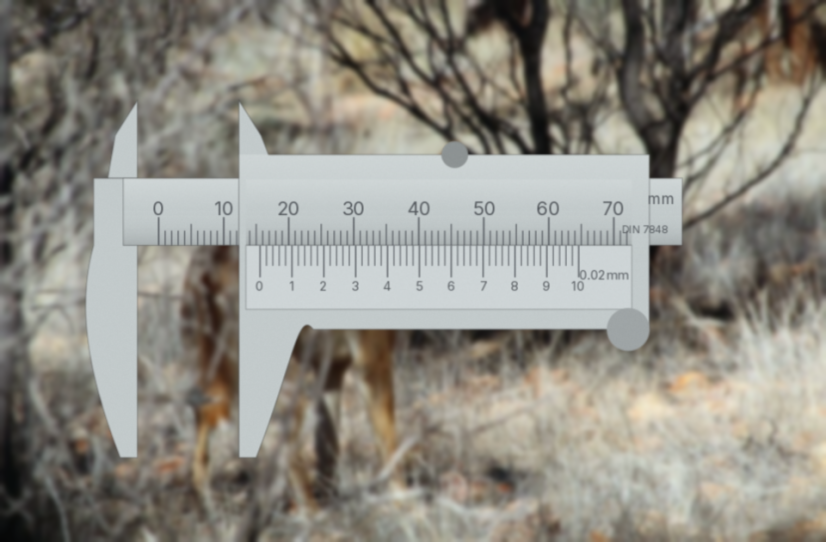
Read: {"value": 15.6, "unit": "mm"}
